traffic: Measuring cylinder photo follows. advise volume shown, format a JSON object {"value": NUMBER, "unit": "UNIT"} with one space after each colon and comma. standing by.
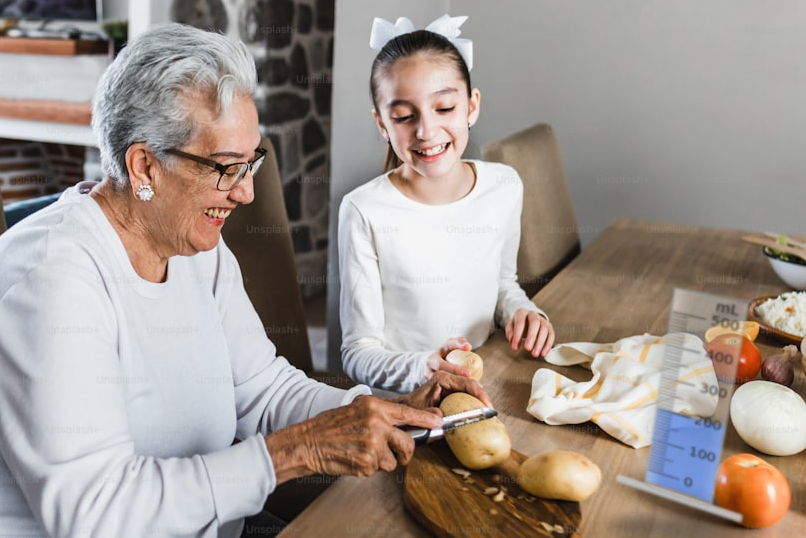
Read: {"value": 200, "unit": "mL"}
